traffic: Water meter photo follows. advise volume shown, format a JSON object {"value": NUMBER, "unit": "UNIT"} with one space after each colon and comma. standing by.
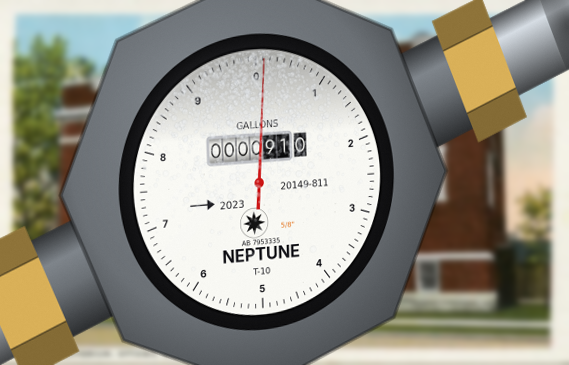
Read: {"value": 910.1, "unit": "gal"}
